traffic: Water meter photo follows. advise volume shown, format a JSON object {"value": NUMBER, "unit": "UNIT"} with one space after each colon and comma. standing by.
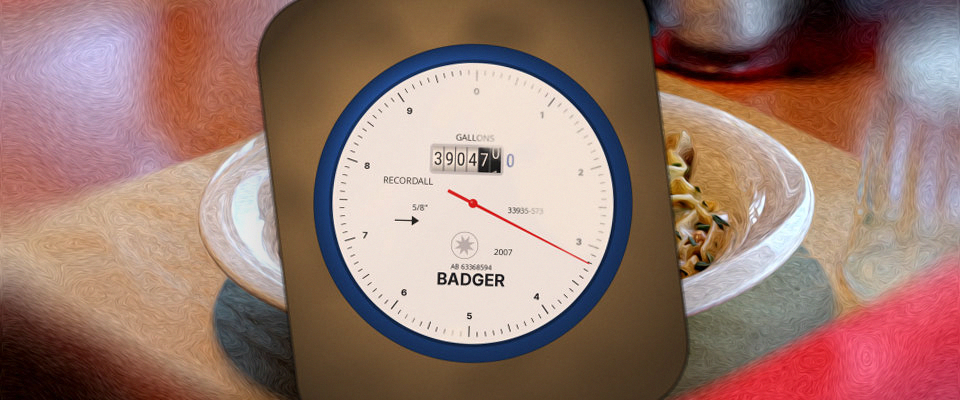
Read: {"value": 3904703.2, "unit": "gal"}
